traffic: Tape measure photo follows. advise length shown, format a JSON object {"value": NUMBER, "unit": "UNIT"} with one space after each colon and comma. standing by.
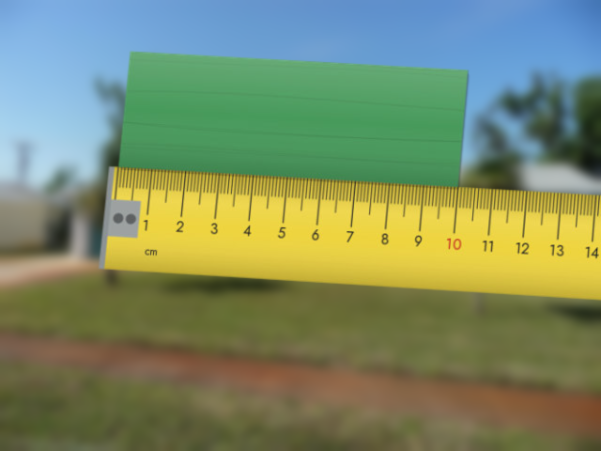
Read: {"value": 10, "unit": "cm"}
